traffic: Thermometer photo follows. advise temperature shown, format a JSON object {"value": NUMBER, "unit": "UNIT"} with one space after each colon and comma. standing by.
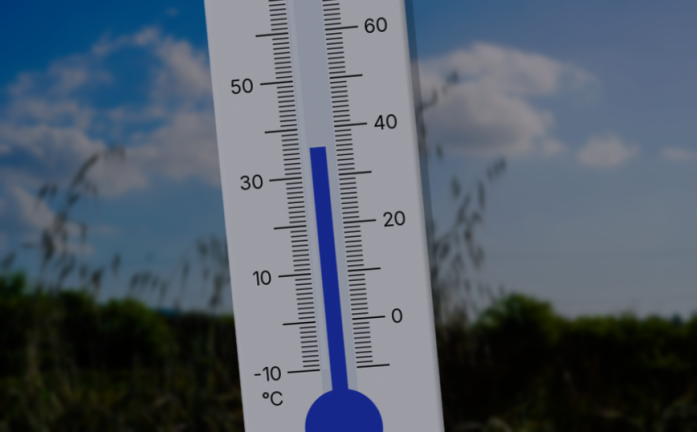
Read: {"value": 36, "unit": "°C"}
